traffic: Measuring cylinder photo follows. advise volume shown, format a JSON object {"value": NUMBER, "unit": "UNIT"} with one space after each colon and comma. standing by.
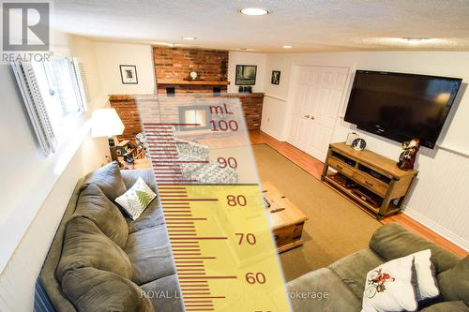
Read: {"value": 84, "unit": "mL"}
